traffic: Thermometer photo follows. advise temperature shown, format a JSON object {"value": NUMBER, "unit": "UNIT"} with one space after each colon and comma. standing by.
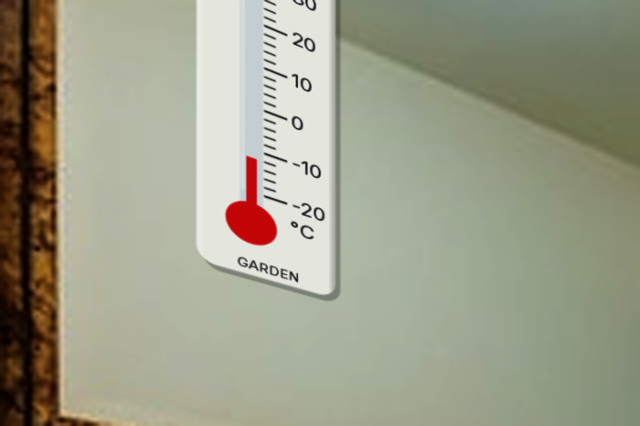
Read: {"value": -12, "unit": "°C"}
